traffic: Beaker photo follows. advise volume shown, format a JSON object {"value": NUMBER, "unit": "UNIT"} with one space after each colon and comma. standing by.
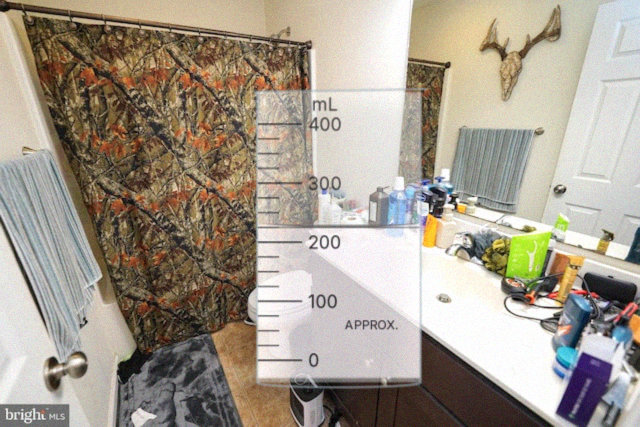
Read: {"value": 225, "unit": "mL"}
